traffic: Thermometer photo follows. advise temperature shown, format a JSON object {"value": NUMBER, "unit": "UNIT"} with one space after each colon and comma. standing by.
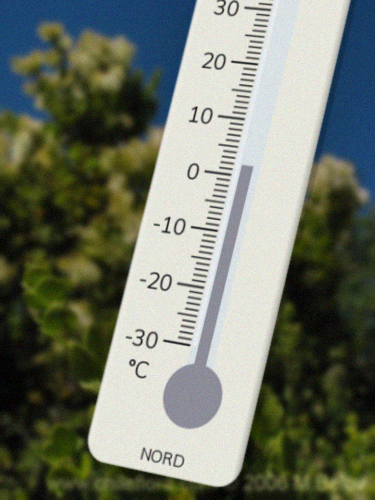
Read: {"value": 2, "unit": "°C"}
